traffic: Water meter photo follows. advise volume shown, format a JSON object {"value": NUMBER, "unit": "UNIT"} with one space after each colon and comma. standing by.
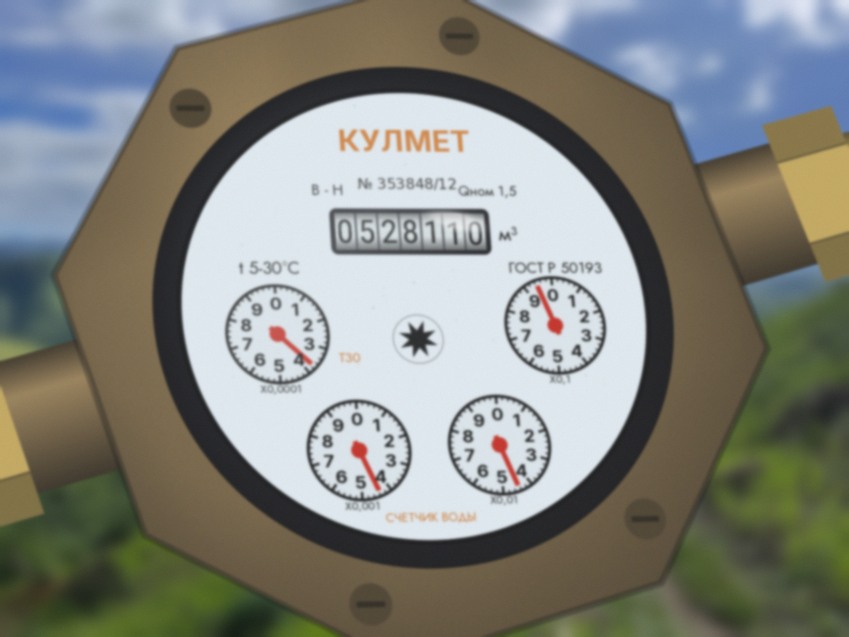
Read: {"value": 528109.9443, "unit": "m³"}
